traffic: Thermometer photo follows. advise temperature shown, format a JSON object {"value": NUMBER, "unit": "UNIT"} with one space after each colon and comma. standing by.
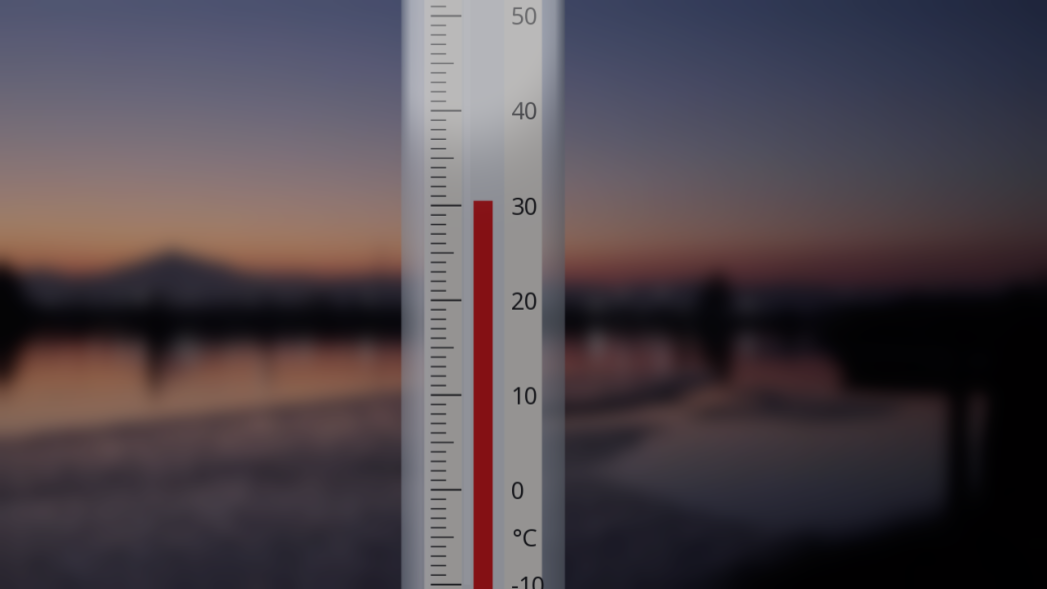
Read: {"value": 30.5, "unit": "°C"}
